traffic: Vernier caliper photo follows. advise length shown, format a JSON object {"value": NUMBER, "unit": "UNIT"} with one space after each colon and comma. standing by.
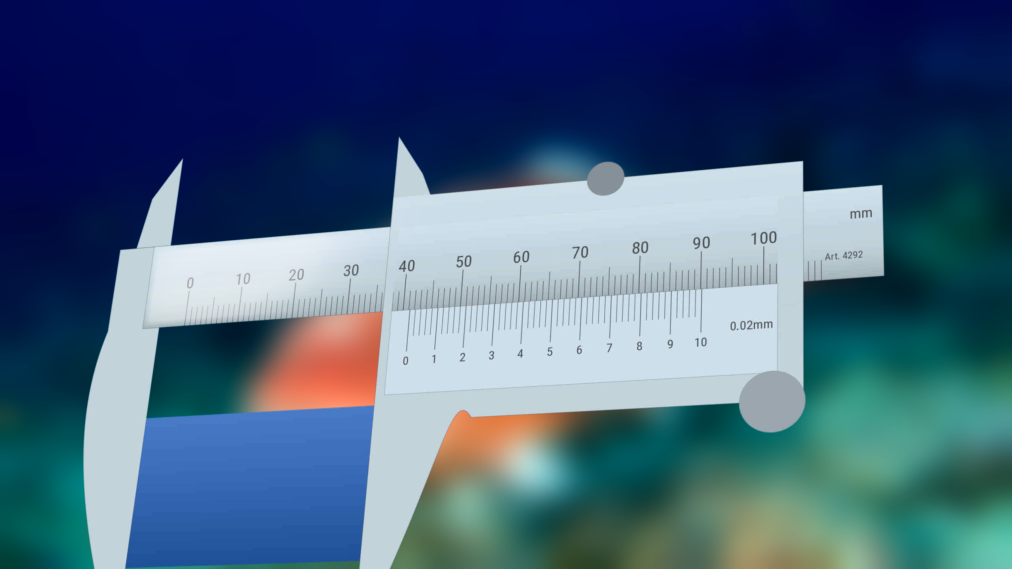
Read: {"value": 41.2, "unit": "mm"}
